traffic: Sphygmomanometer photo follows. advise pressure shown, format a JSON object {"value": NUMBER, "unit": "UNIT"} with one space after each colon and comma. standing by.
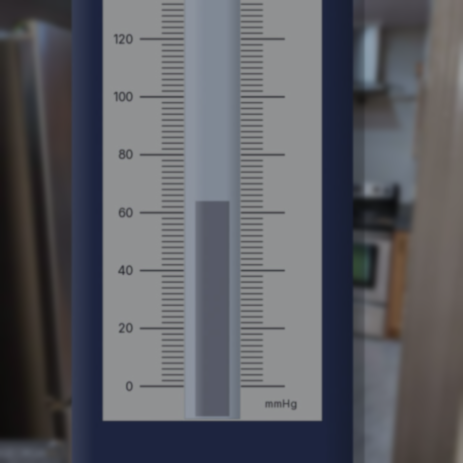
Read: {"value": 64, "unit": "mmHg"}
